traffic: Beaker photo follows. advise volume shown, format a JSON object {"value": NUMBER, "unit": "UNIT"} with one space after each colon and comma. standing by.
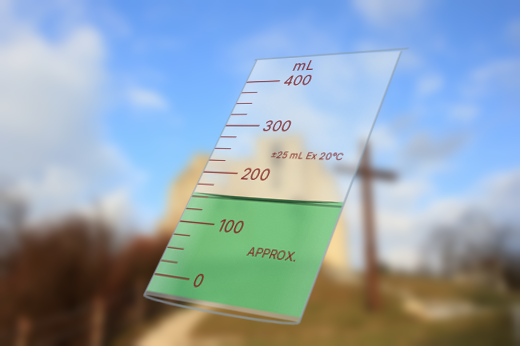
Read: {"value": 150, "unit": "mL"}
